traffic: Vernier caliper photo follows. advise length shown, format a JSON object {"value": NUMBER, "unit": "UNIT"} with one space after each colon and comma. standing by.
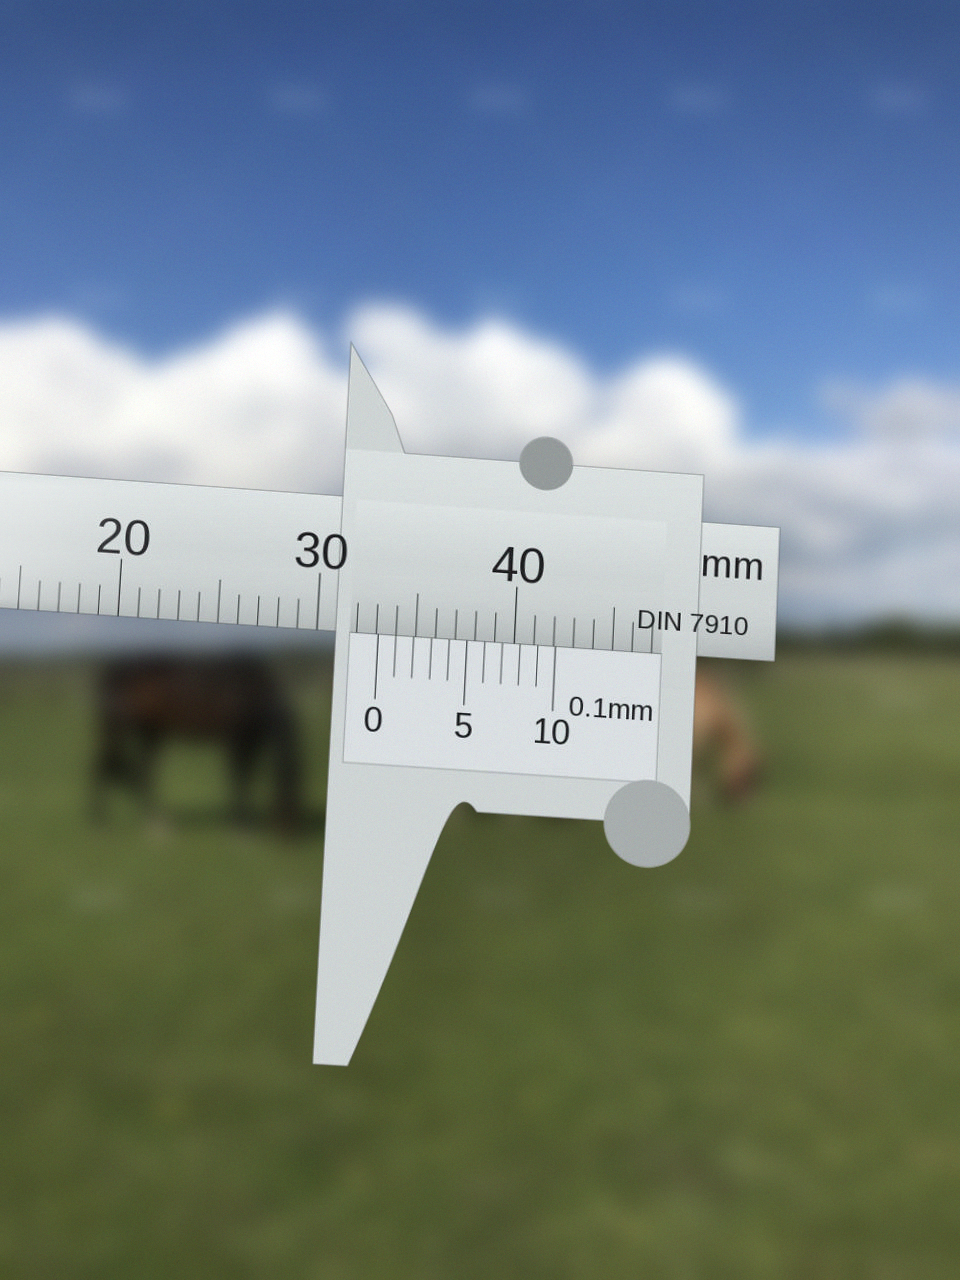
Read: {"value": 33.1, "unit": "mm"}
